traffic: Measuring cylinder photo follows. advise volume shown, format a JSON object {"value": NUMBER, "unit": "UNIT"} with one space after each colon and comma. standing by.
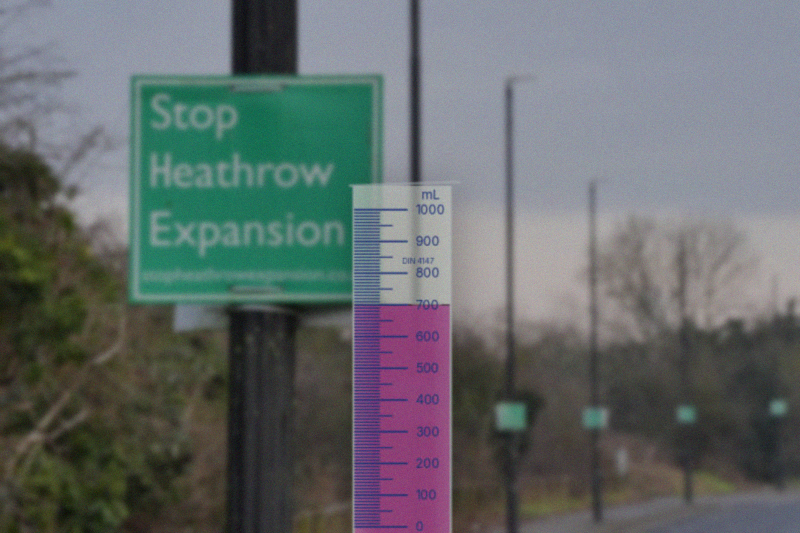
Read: {"value": 700, "unit": "mL"}
